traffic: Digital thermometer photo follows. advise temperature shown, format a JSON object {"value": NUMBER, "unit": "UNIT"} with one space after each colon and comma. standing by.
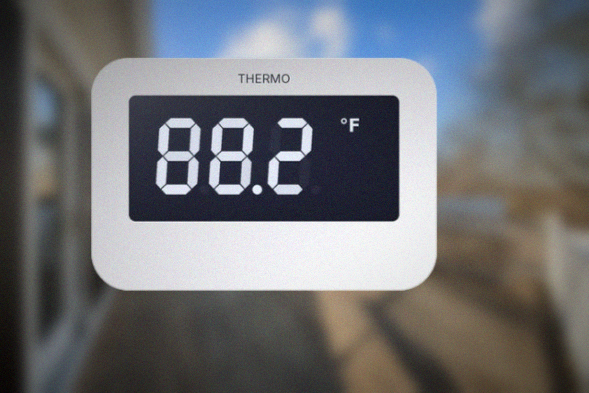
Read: {"value": 88.2, "unit": "°F"}
